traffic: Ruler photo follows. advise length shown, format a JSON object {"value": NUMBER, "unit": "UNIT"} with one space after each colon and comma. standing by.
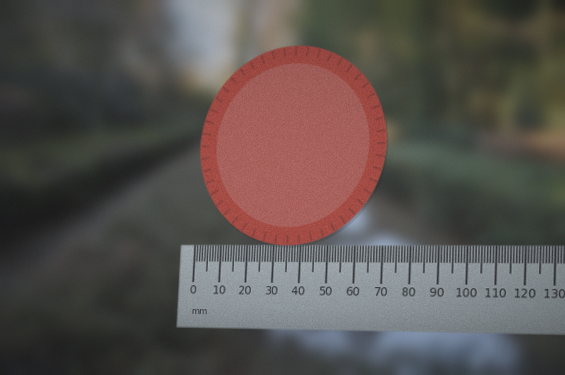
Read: {"value": 70, "unit": "mm"}
